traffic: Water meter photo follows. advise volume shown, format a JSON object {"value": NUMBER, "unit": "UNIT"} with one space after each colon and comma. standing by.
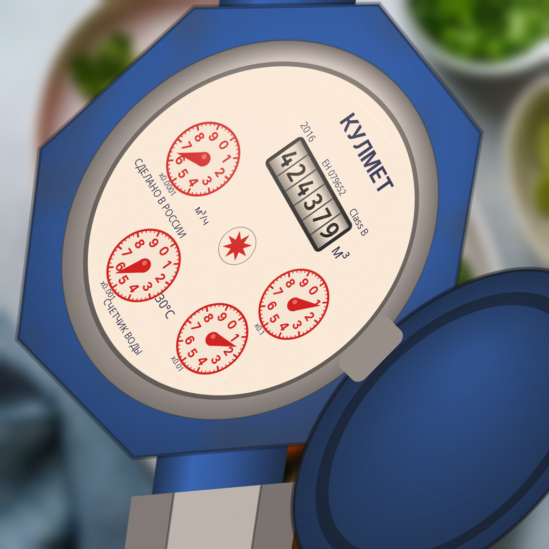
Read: {"value": 424379.1156, "unit": "m³"}
